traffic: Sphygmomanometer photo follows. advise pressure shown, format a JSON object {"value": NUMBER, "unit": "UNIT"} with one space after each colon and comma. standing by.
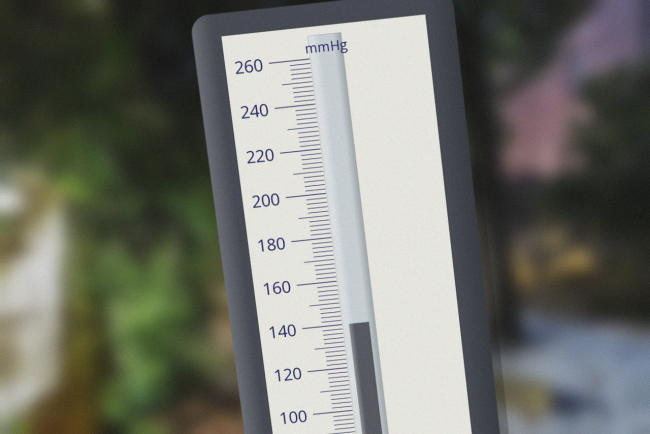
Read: {"value": 140, "unit": "mmHg"}
